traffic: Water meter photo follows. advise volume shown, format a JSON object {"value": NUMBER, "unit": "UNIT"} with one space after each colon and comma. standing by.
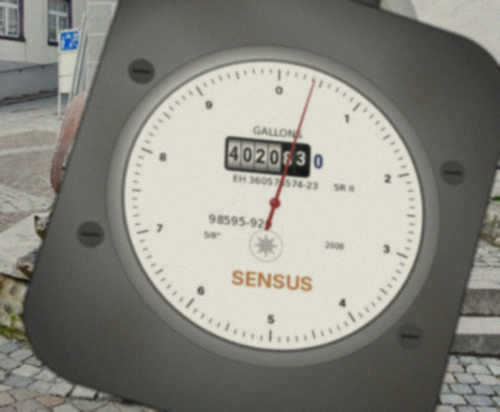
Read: {"value": 4020830.4, "unit": "gal"}
